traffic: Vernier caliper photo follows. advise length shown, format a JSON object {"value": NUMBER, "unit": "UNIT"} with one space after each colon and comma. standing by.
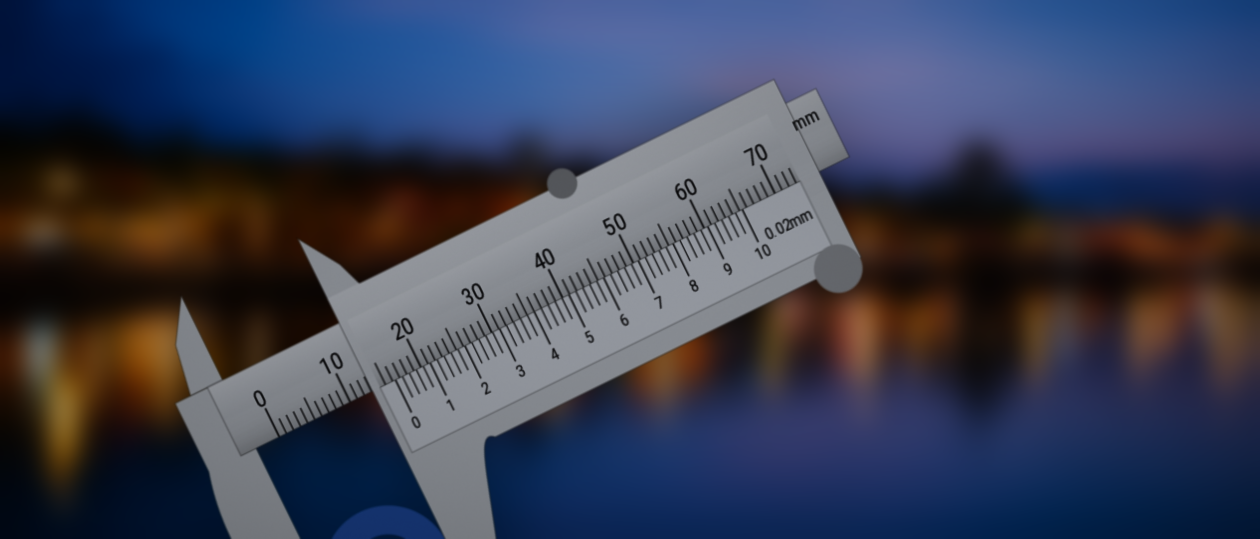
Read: {"value": 16.4, "unit": "mm"}
